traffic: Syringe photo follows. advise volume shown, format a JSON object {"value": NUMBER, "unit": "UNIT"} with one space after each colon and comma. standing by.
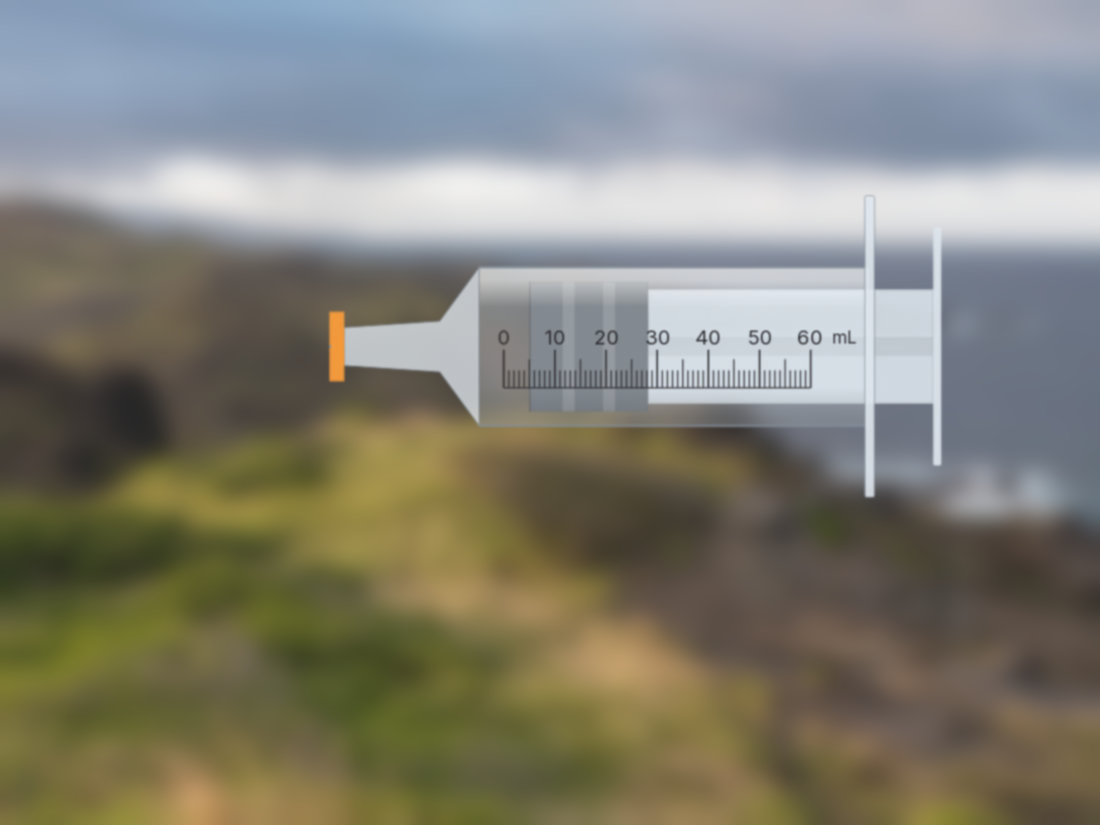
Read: {"value": 5, "unit": "mL"}
